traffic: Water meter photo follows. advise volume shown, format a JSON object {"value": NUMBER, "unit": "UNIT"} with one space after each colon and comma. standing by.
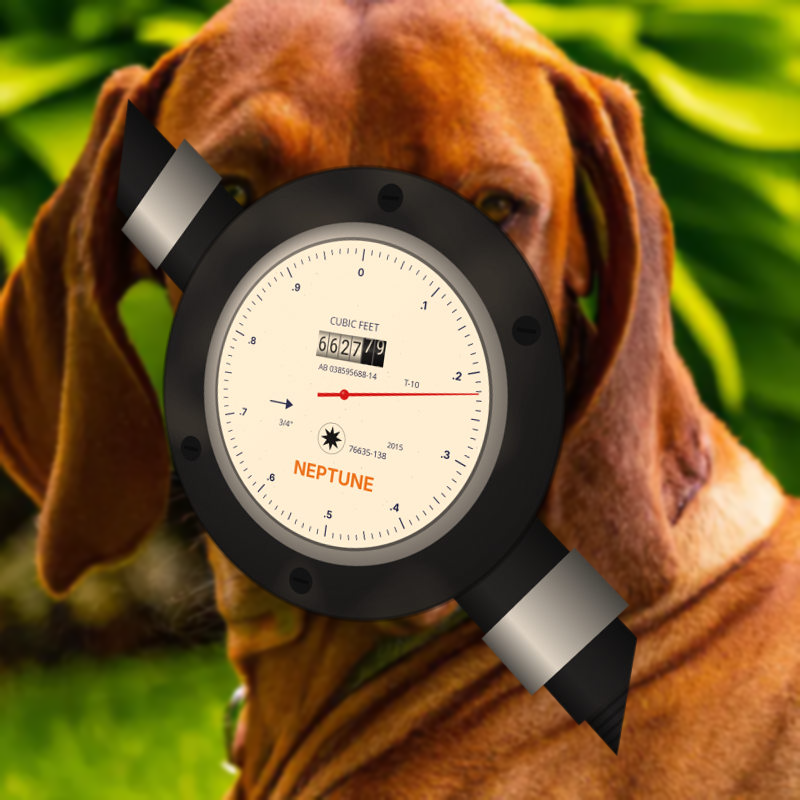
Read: {"value": 662779.22, "unit": "ft³"}
